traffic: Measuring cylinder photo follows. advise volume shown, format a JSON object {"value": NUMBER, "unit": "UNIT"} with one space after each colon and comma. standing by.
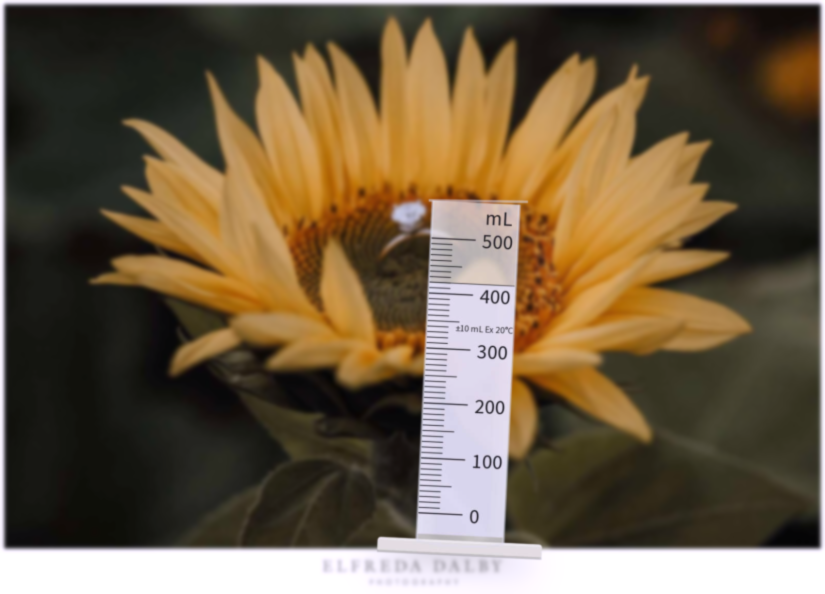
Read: {"value": 420, "unit": "mL"}
